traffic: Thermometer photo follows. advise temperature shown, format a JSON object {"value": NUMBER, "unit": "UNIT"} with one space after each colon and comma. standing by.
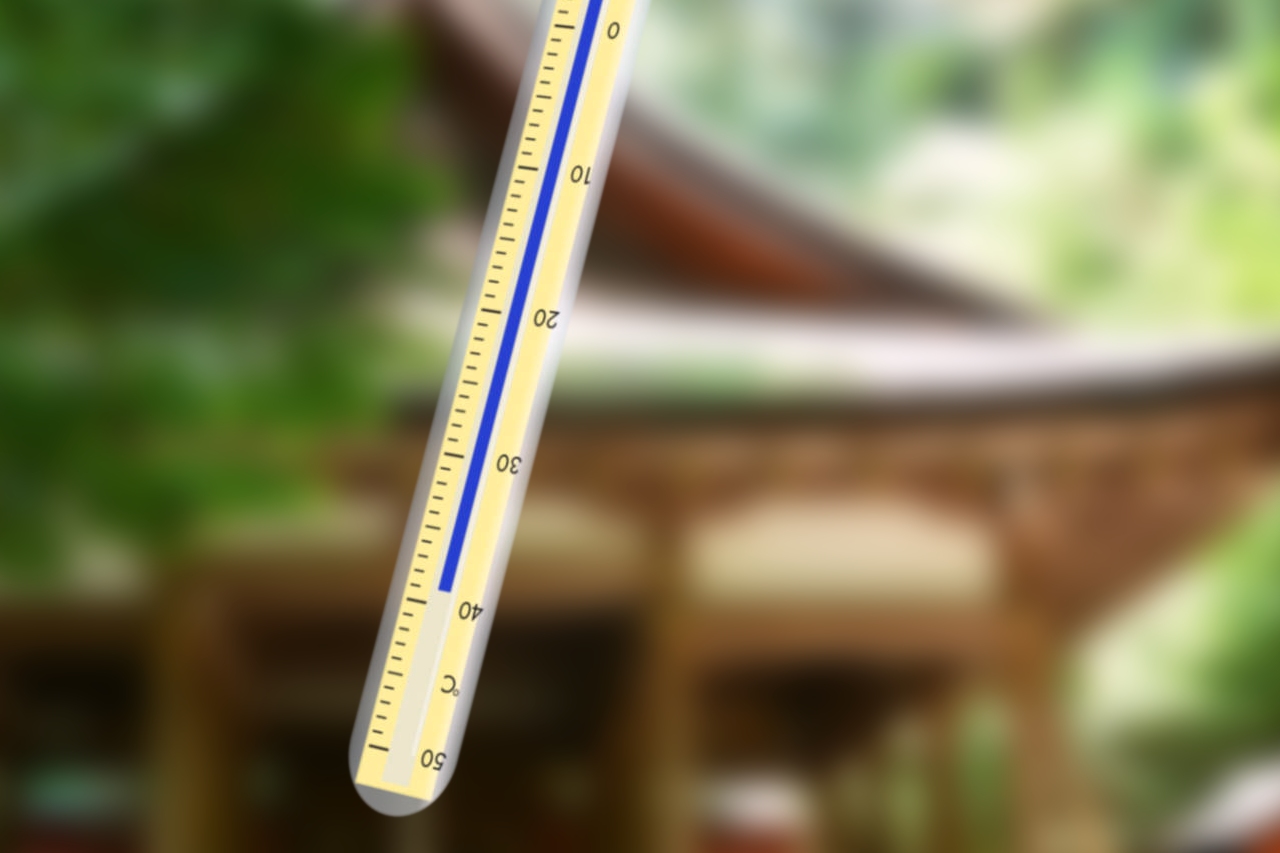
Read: {"value": 39, "unit": "°C"}
